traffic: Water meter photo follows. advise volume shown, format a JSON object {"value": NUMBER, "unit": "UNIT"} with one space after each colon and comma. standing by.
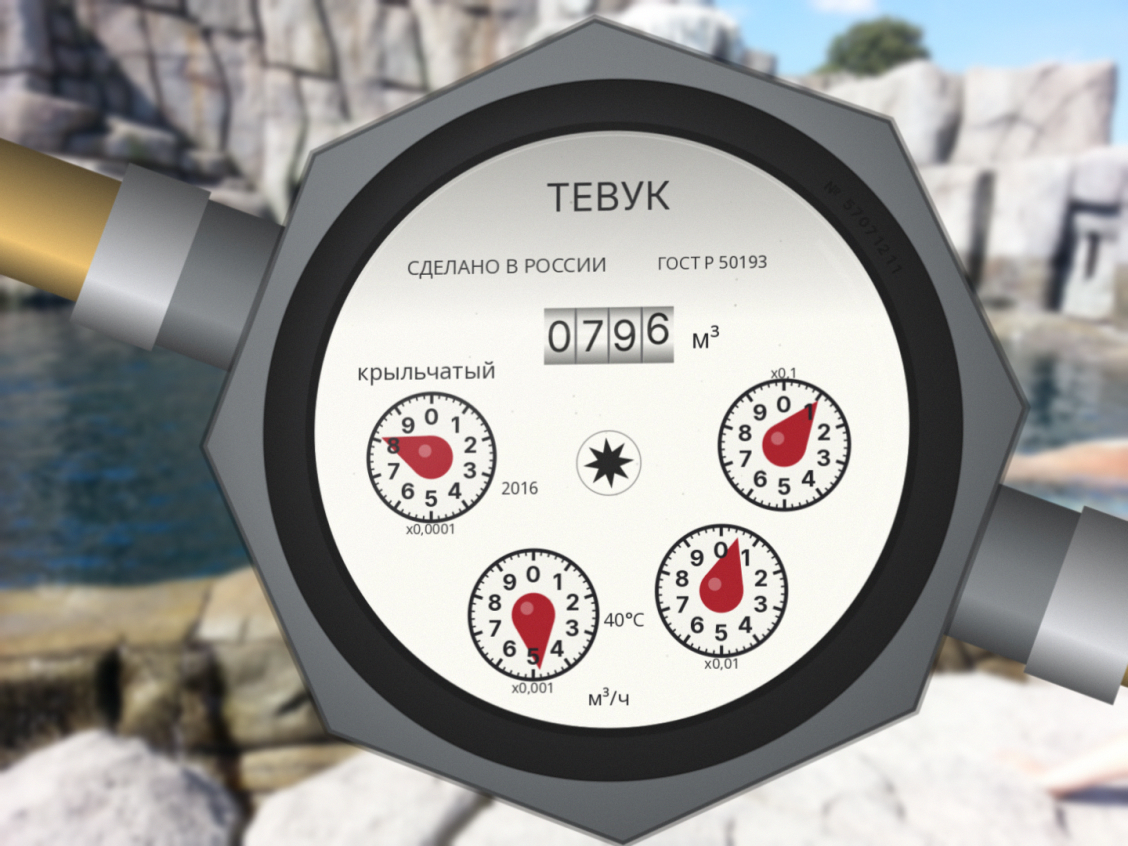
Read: {"value": 796.1048, "unit": "m³"}
